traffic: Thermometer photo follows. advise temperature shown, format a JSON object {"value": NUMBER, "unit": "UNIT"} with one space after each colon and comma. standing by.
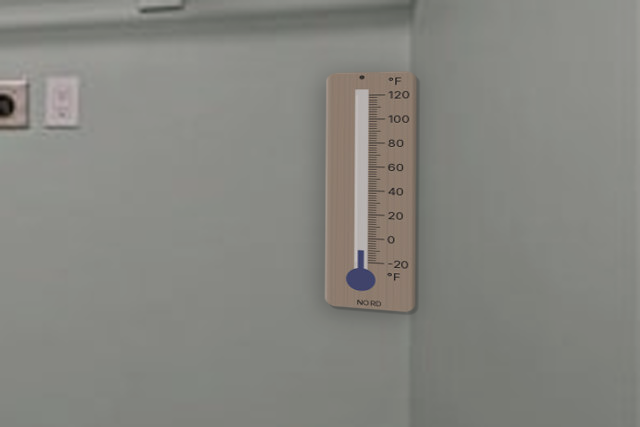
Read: {"value": -10, "unit": "°F"}
